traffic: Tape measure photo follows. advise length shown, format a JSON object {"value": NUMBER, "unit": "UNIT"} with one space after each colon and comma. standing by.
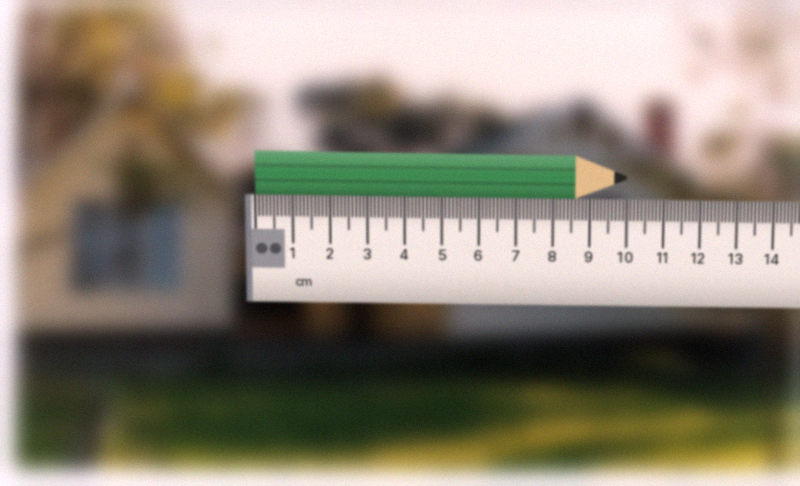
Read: {"value": 10, "unit": "cm"}
